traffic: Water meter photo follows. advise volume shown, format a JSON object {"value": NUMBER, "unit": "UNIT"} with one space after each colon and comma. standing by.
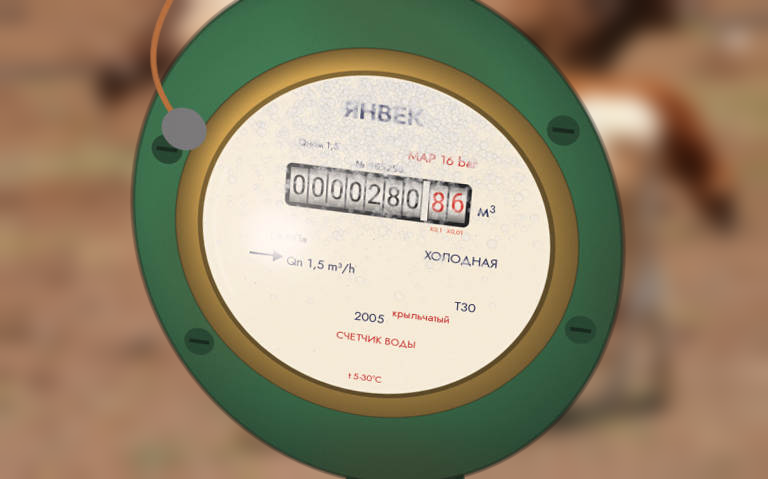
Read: {"value": 280.86, "unit": "m³"}
